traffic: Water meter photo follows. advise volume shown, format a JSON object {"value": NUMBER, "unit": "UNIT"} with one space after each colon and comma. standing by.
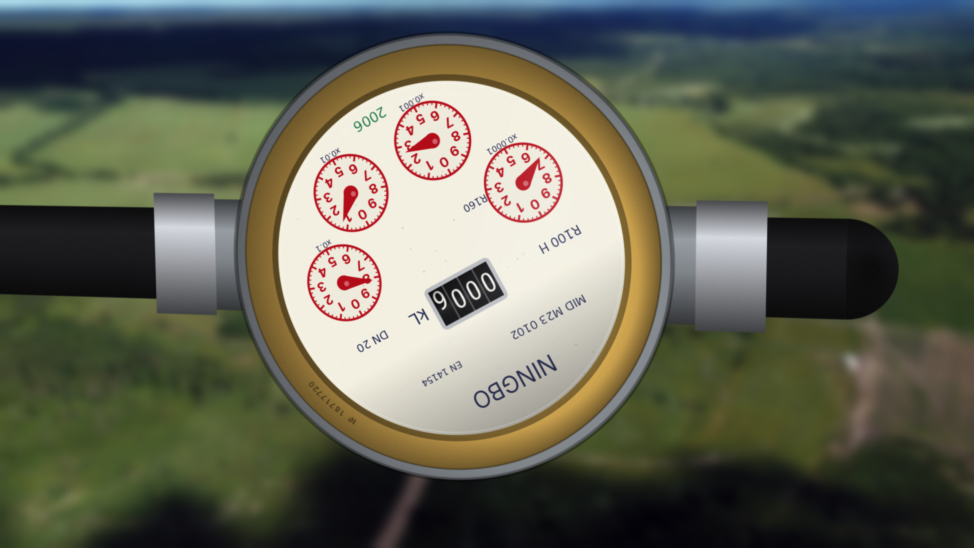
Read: {"value": 5.8126, "unit": "kL"}
